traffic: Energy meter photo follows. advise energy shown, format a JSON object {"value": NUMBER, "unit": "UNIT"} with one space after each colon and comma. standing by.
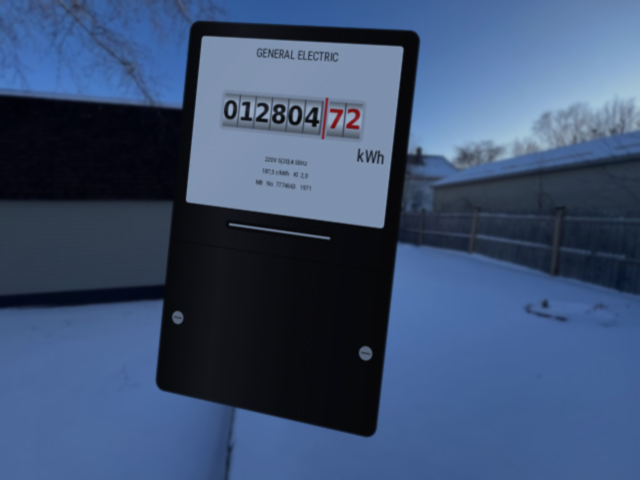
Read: {"value": 12804.72, "unit": "kWh"}
